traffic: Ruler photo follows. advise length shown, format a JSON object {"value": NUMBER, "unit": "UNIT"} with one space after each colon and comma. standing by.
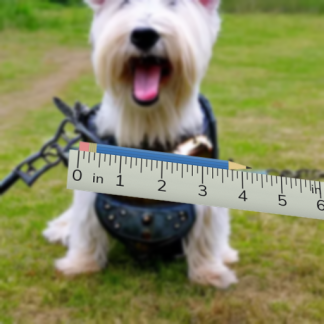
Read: {"value": 4.25, "unit": "in"}
